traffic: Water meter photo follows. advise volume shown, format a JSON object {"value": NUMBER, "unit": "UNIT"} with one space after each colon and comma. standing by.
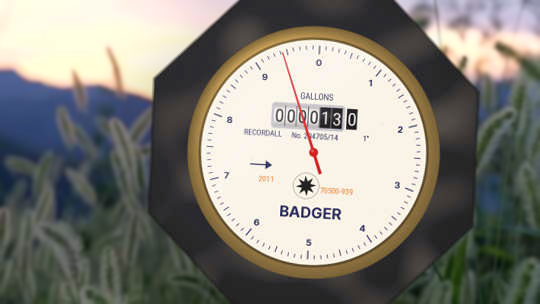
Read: {"value": 129.4, "unit": "gal"}
